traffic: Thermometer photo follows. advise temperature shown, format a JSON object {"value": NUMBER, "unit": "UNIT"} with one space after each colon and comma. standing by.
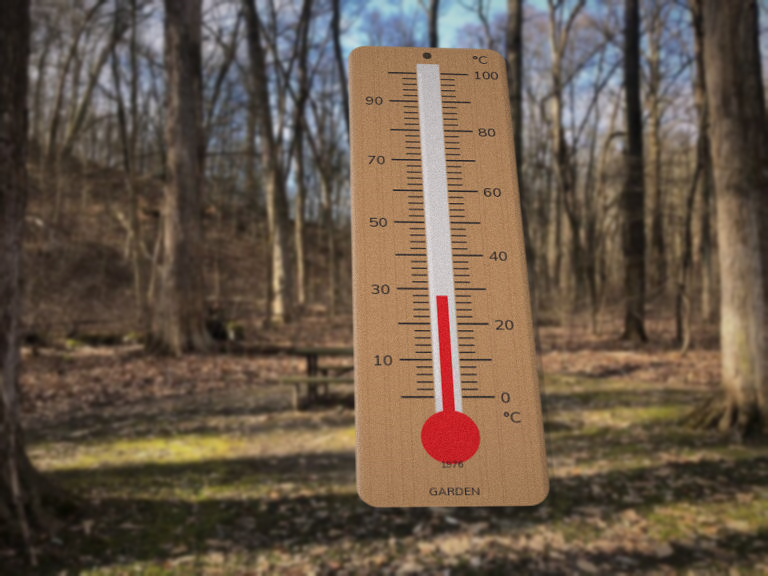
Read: {"value": 28, "unit": "°C"}
